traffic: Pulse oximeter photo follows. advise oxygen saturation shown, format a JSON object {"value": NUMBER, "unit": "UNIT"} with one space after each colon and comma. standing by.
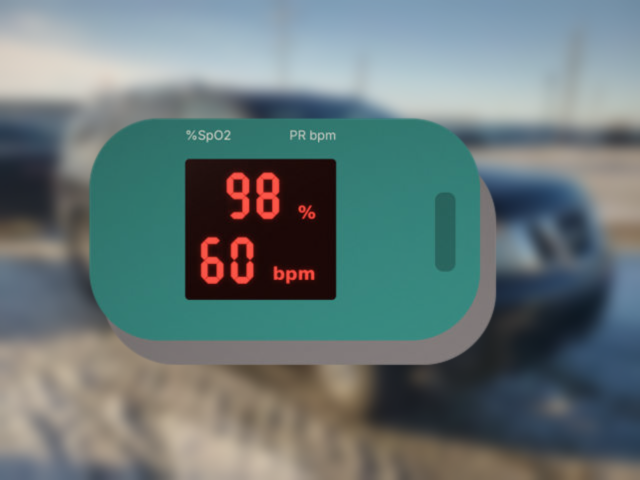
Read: {"value": 98, "unit": "%"}
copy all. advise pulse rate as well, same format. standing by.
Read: {"value": 60, "unit": "bpm"}
